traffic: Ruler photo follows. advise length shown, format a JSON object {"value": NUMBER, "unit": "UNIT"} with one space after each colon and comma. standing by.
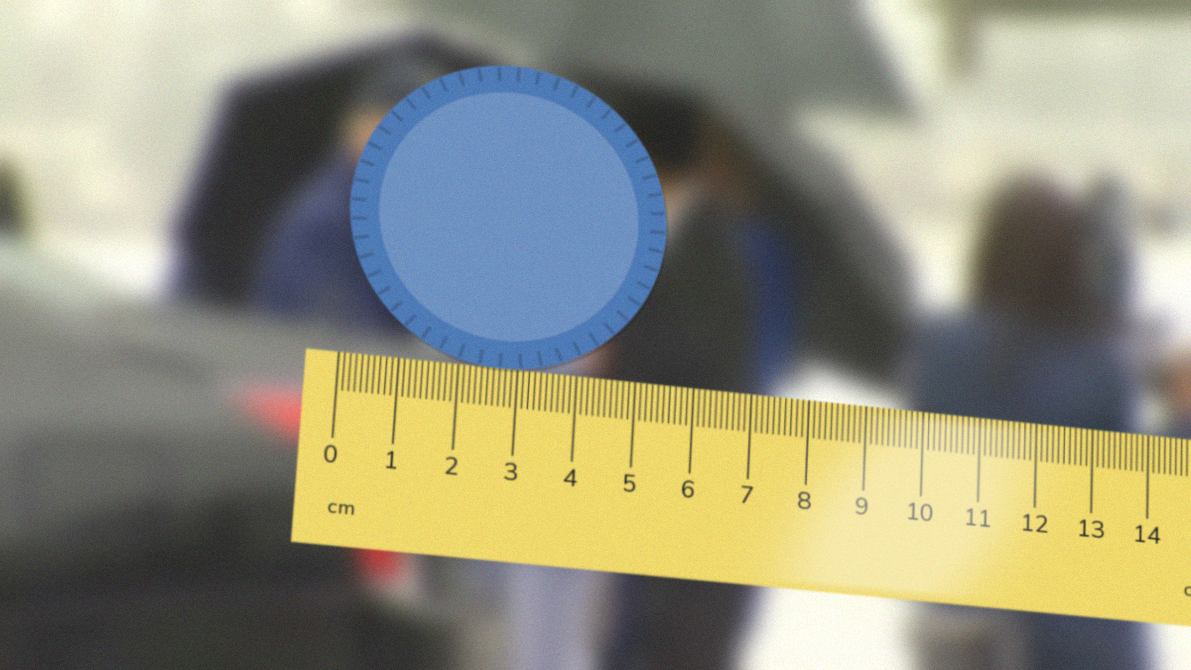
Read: {"value": 5.4, "unit": "cm"}
